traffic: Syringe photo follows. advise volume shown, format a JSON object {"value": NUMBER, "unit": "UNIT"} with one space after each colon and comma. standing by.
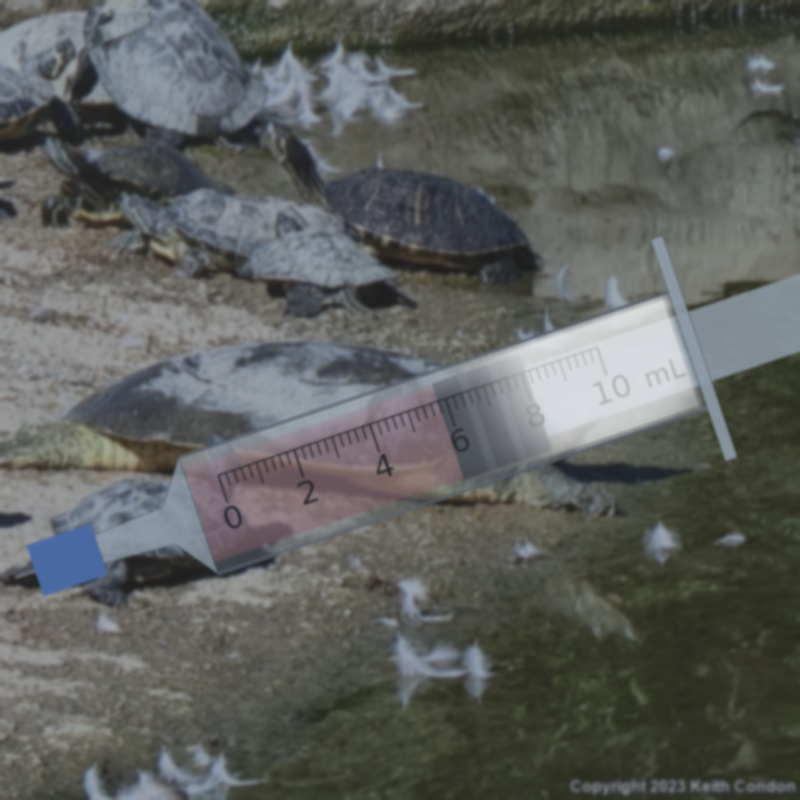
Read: {"value": 5.8, "unit": "mL"}
